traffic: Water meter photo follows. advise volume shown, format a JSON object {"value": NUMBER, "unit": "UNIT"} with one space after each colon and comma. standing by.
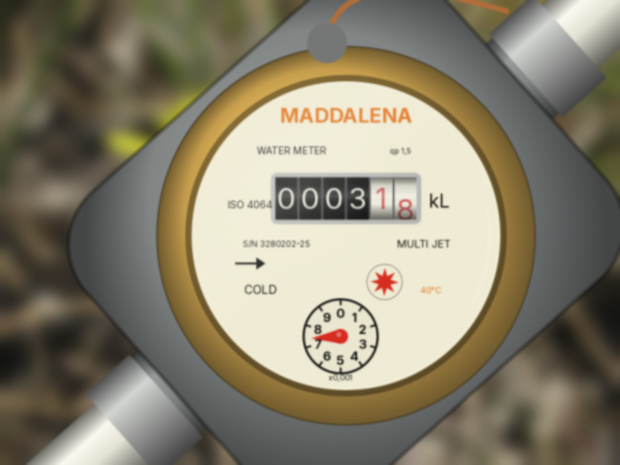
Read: {"value": 3.177, "unit": "kL"}
